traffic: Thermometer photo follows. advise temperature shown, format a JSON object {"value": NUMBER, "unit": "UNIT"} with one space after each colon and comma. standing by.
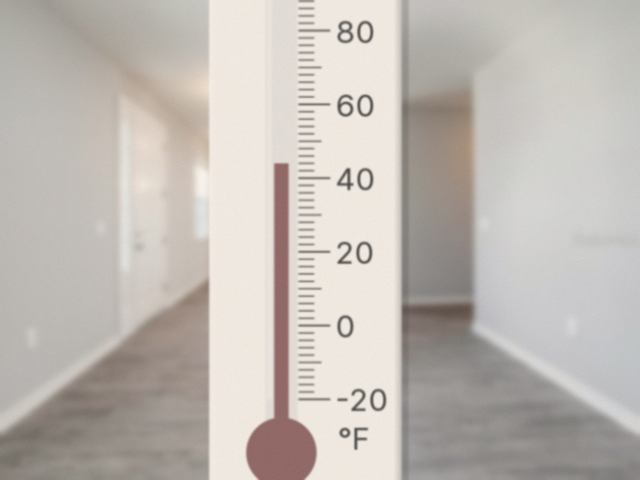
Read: {"value": 44, "unit": "°F"}
